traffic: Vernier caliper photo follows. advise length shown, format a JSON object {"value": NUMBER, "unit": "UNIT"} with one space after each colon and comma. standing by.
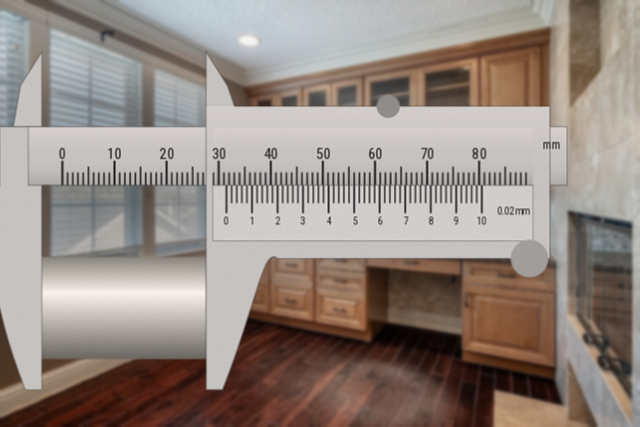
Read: {"value": 31.5, "unit": "mm"}
